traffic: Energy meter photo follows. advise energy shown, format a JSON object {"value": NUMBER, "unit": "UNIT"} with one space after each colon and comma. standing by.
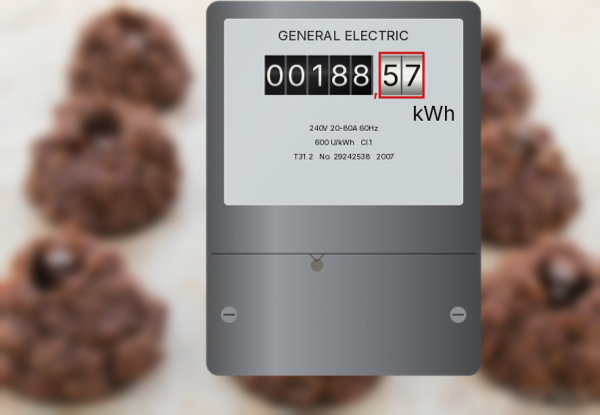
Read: {"value": 188.57, "unit": "kWh"}
